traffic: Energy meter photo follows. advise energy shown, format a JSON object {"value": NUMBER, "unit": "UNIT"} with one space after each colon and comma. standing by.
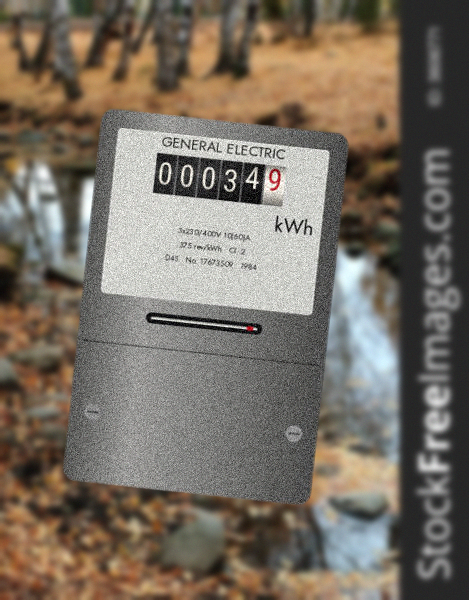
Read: {"value": 34.9, "unit": "kWh"}
